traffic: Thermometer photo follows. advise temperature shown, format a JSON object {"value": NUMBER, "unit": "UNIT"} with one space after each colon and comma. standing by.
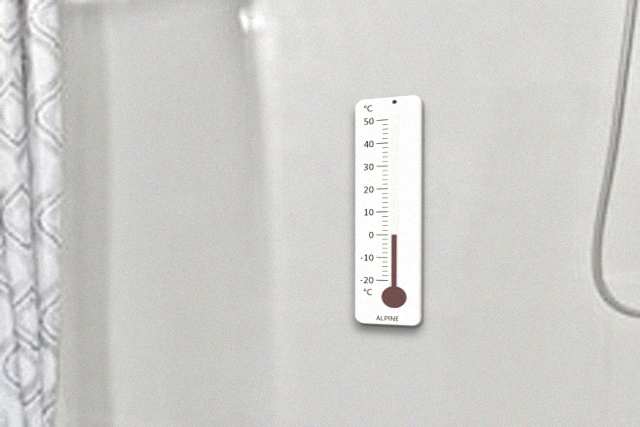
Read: {"value": 0, "unit": "°C"}
